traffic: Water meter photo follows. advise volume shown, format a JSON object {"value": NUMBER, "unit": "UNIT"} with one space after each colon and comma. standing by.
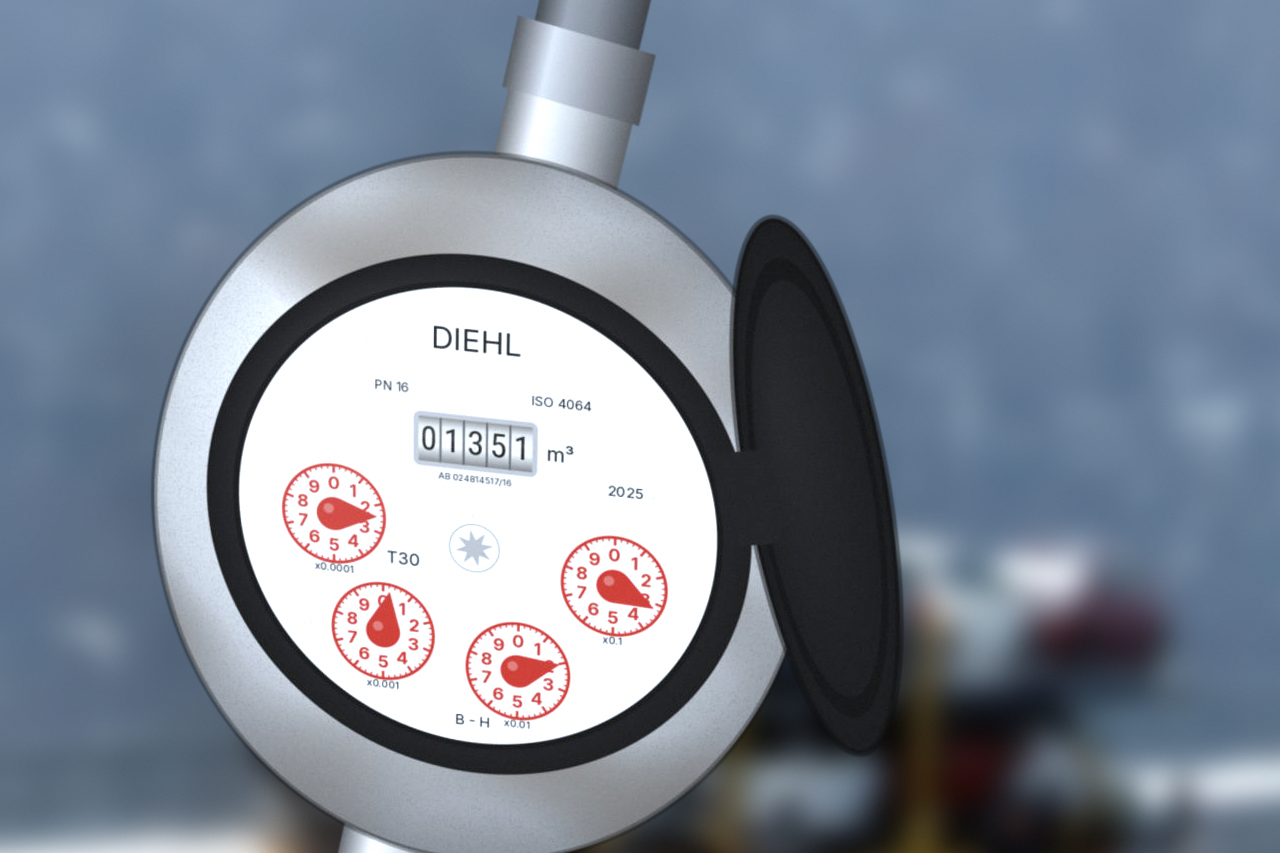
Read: {"value": 1351.3202, "unit": "m³"}
